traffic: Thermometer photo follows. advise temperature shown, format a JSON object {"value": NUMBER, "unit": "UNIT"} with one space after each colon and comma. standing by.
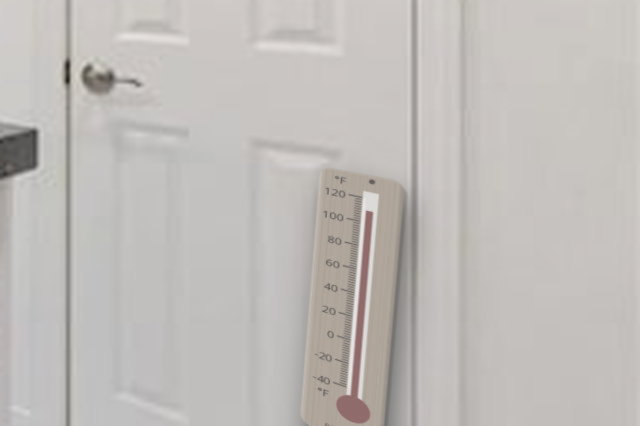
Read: {"value": 110, "unit": "°F"}
